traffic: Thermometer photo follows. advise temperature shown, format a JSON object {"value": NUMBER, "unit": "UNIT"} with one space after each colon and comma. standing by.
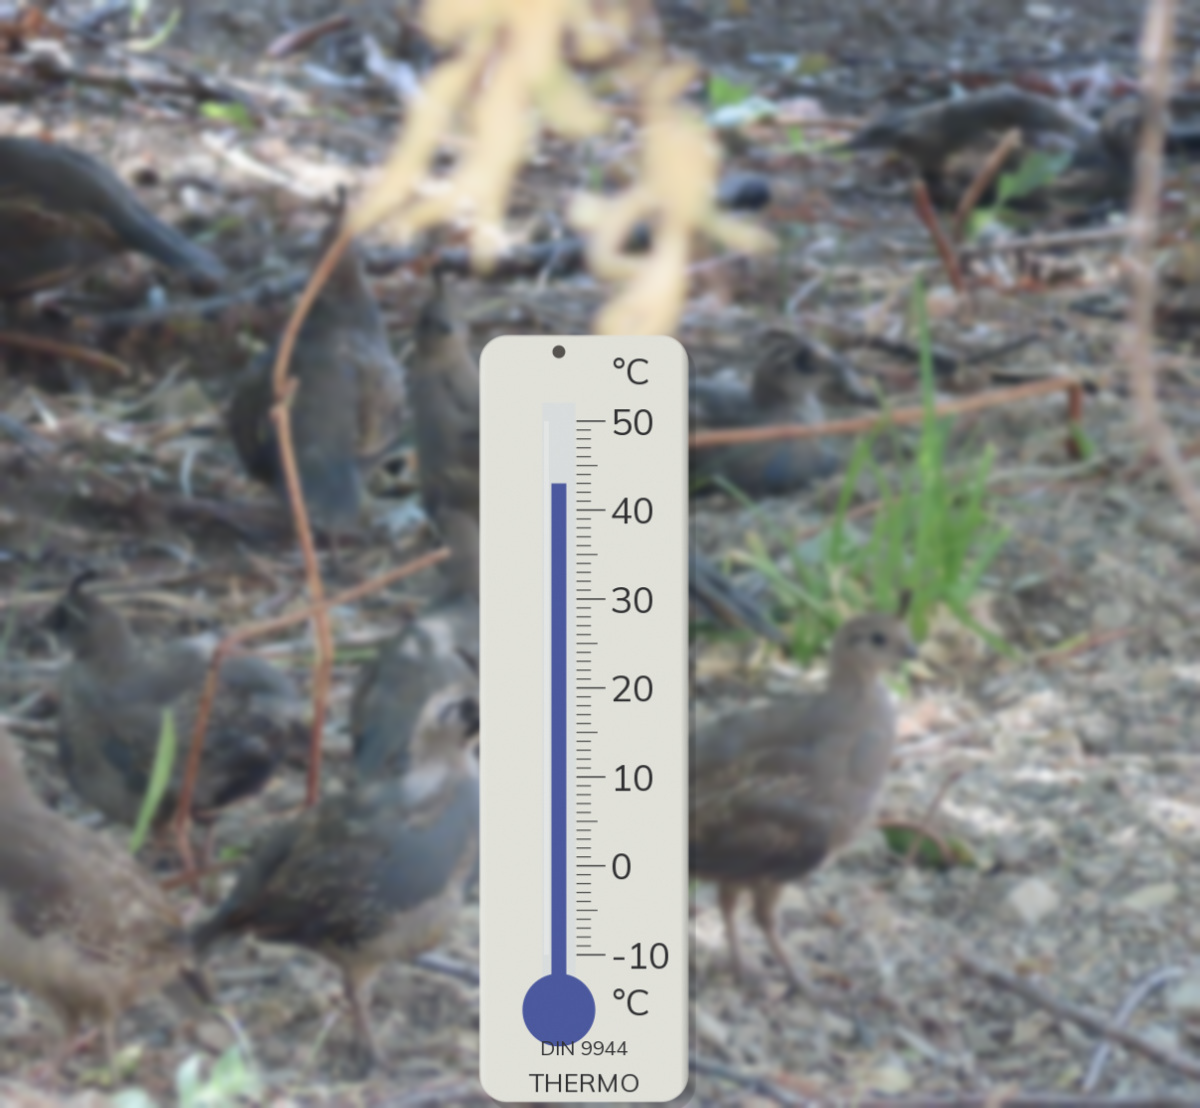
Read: {"value": 43, "unit": "°C"}
